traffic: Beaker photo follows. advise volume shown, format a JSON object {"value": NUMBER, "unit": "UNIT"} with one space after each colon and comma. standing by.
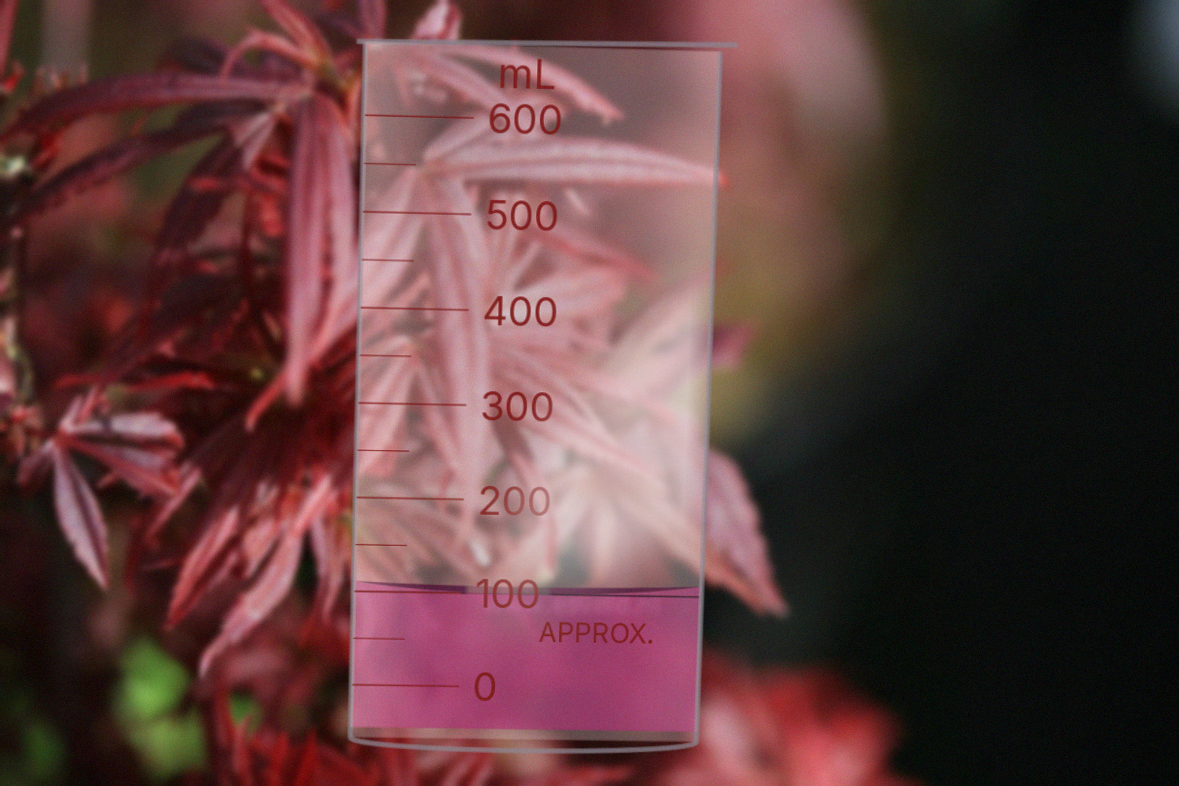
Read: {"value": 100, "unit": "mL"}
